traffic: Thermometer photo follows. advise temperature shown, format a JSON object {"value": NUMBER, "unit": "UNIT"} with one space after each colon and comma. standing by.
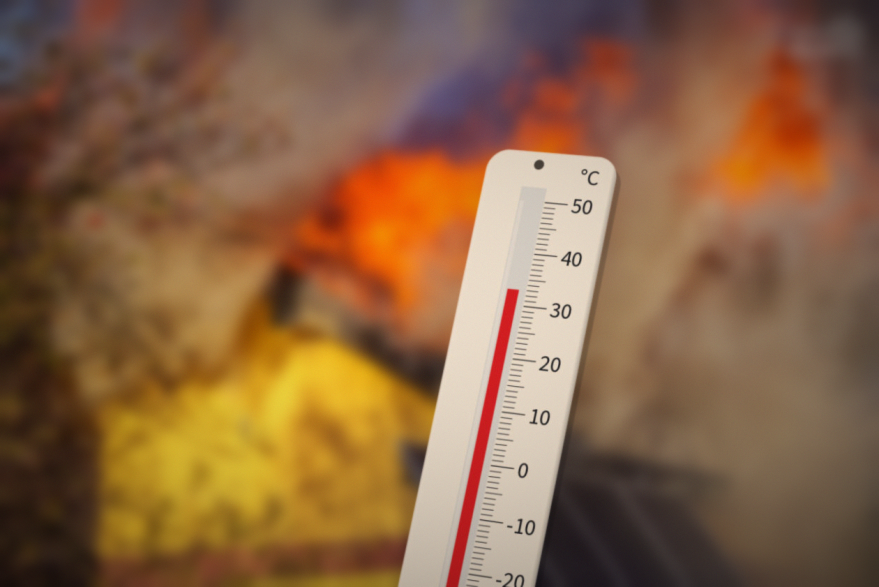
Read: {"value": 33, "unit": "°C"}
